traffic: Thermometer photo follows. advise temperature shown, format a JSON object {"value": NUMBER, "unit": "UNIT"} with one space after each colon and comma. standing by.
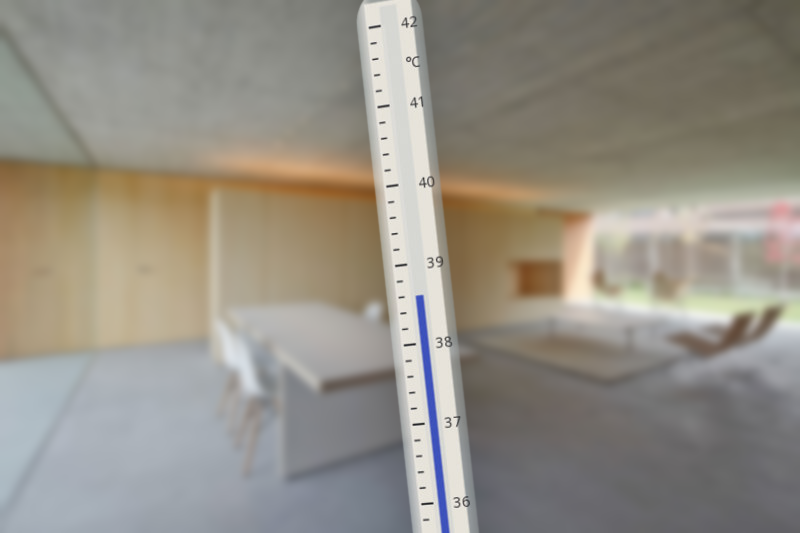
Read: {"value": 38.6, "unit": "°C"}
